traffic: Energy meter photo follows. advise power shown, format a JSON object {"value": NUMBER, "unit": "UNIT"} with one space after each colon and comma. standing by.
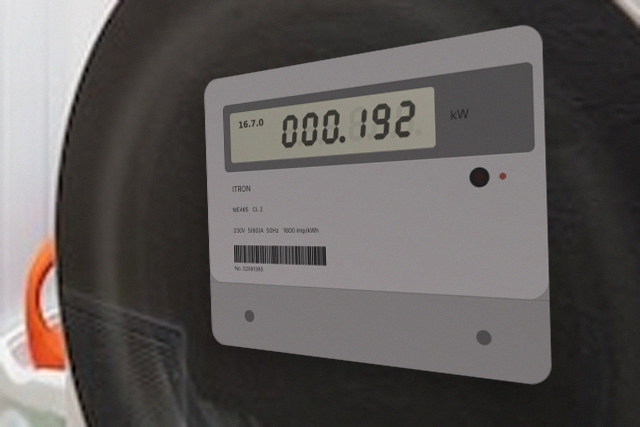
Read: {"value": 0.192, "unit": "kW"}
